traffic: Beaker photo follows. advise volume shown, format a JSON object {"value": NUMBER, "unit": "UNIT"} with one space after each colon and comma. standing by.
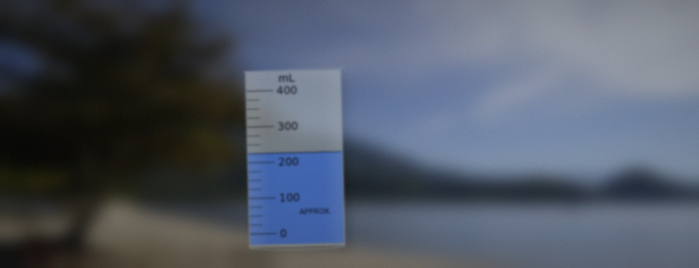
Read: {"value": 225, "unit": "mL"}
